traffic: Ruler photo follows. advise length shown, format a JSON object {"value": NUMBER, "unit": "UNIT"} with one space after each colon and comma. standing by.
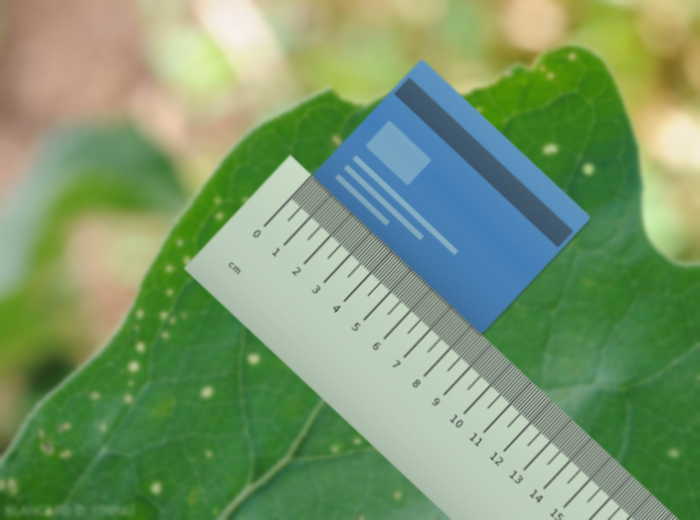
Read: {"value": 8.5, "unit": "cm"}
